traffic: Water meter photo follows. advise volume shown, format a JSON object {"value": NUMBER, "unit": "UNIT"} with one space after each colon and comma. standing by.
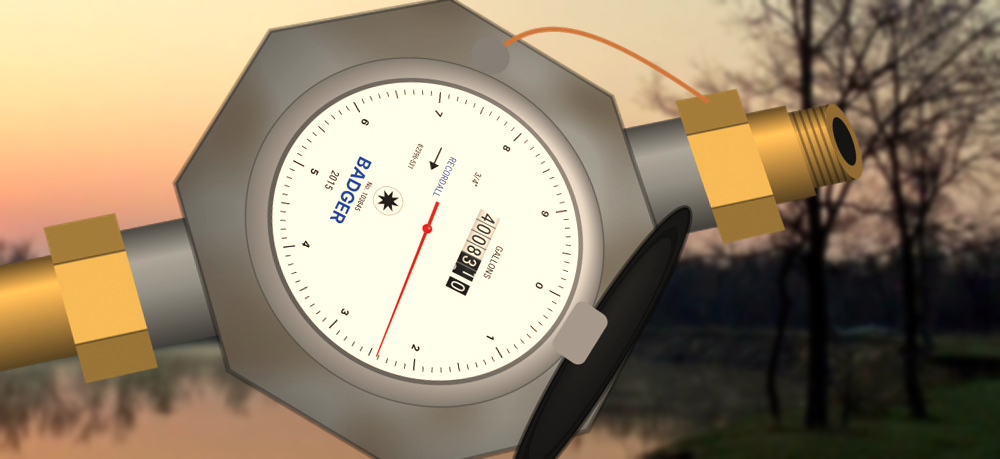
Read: {"value": 4008312.4, "unit": "gal"}
